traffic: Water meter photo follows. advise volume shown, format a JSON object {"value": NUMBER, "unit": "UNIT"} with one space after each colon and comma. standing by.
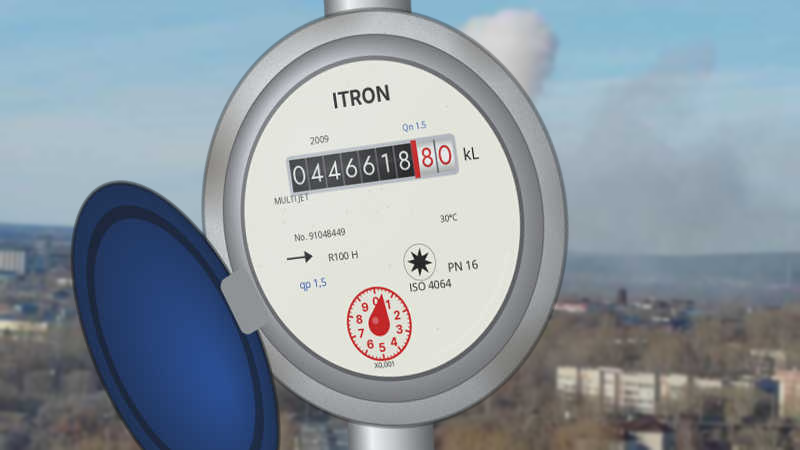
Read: {"value": 446618.800, "unit": "kL"}
